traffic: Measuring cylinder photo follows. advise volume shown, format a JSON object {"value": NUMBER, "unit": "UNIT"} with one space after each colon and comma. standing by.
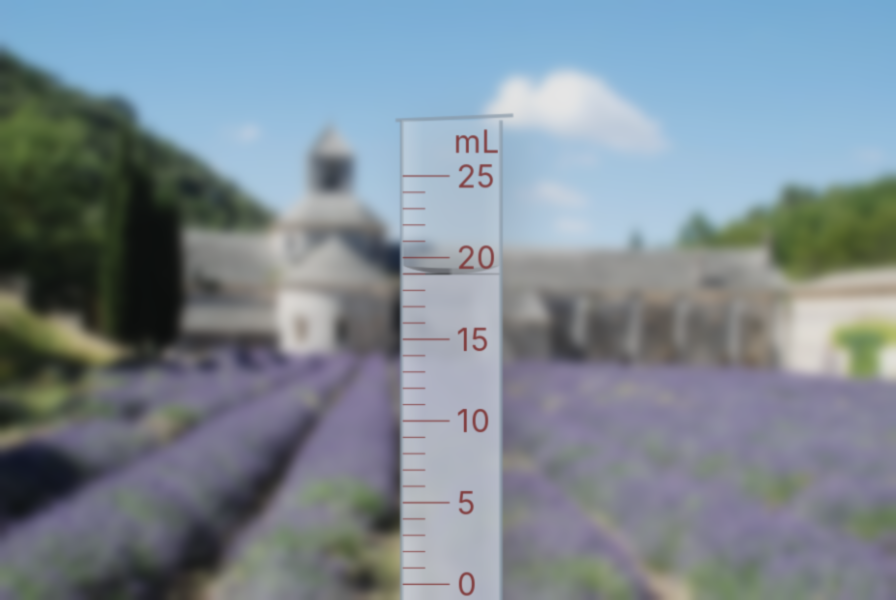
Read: {"value": 19, "unit": "mL"}
